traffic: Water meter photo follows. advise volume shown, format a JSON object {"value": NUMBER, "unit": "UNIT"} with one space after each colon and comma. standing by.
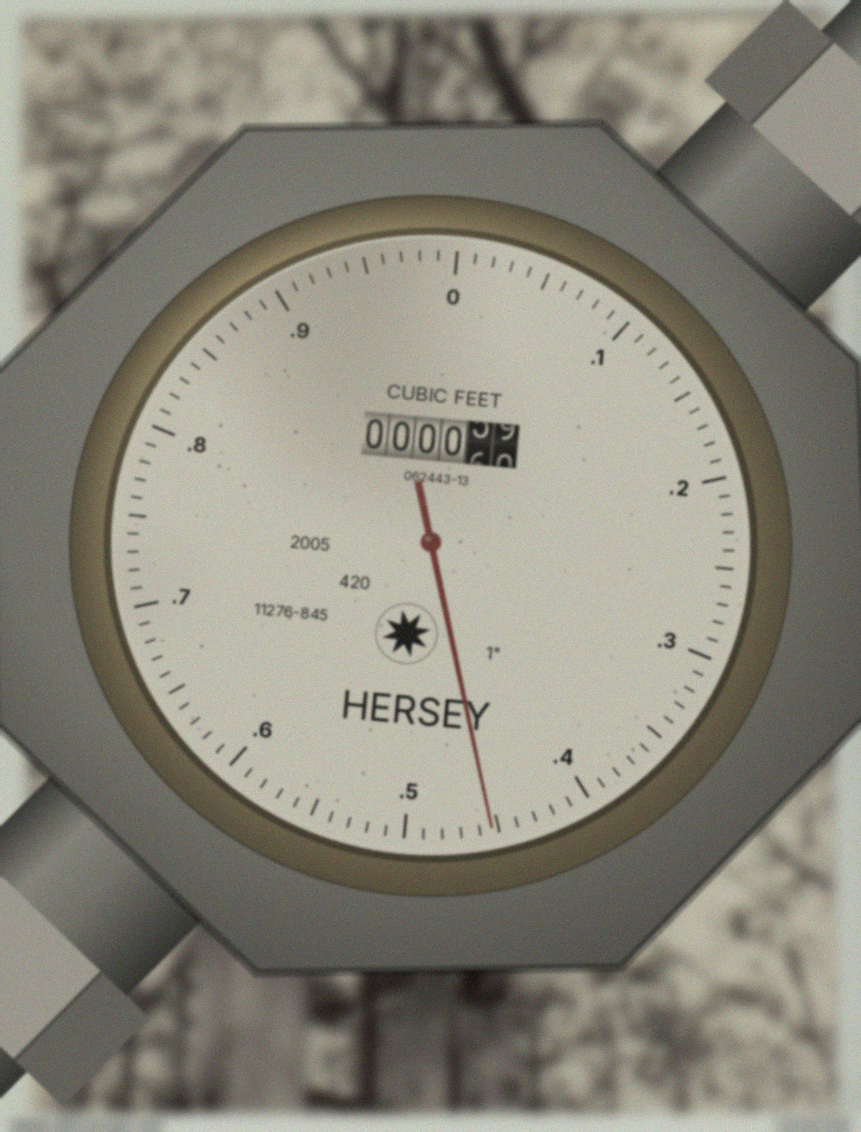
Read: {"value": 59.45, "unit": "ft³"}
